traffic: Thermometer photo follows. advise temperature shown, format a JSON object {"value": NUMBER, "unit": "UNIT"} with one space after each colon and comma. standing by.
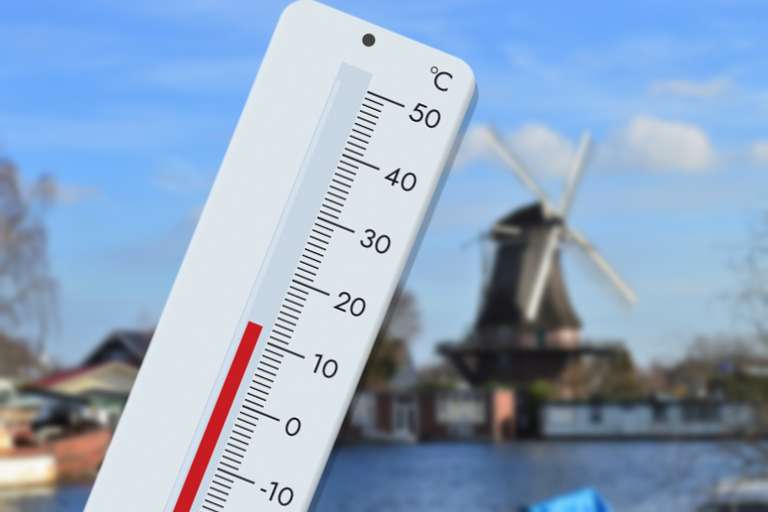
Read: {"value": 12, "unit": "°C"}
